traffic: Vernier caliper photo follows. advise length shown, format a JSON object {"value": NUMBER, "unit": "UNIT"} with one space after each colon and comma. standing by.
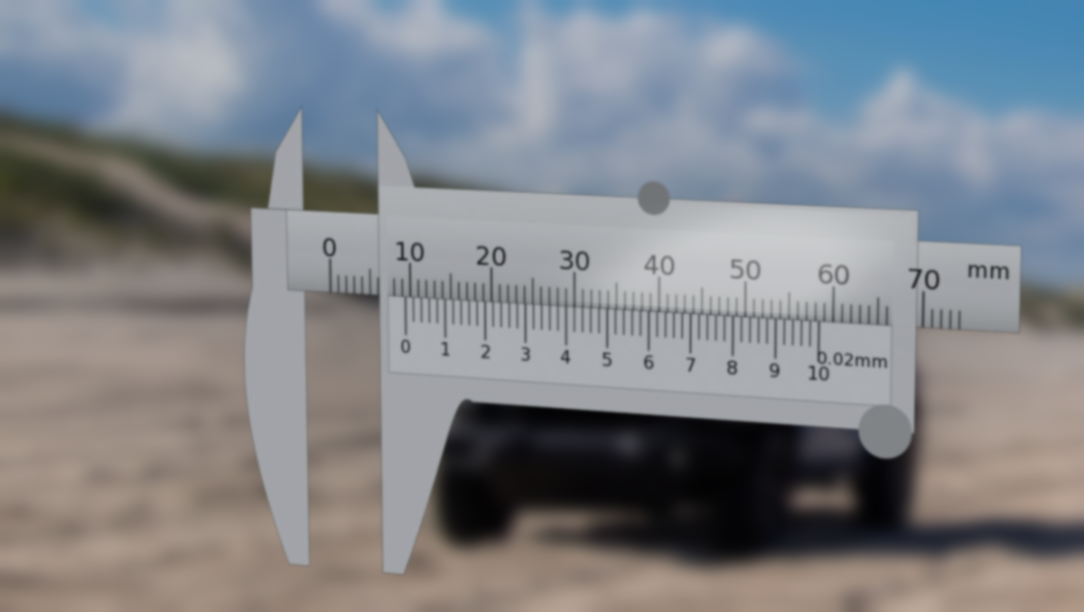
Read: {"value": 9.4, "unit": "mm"}
